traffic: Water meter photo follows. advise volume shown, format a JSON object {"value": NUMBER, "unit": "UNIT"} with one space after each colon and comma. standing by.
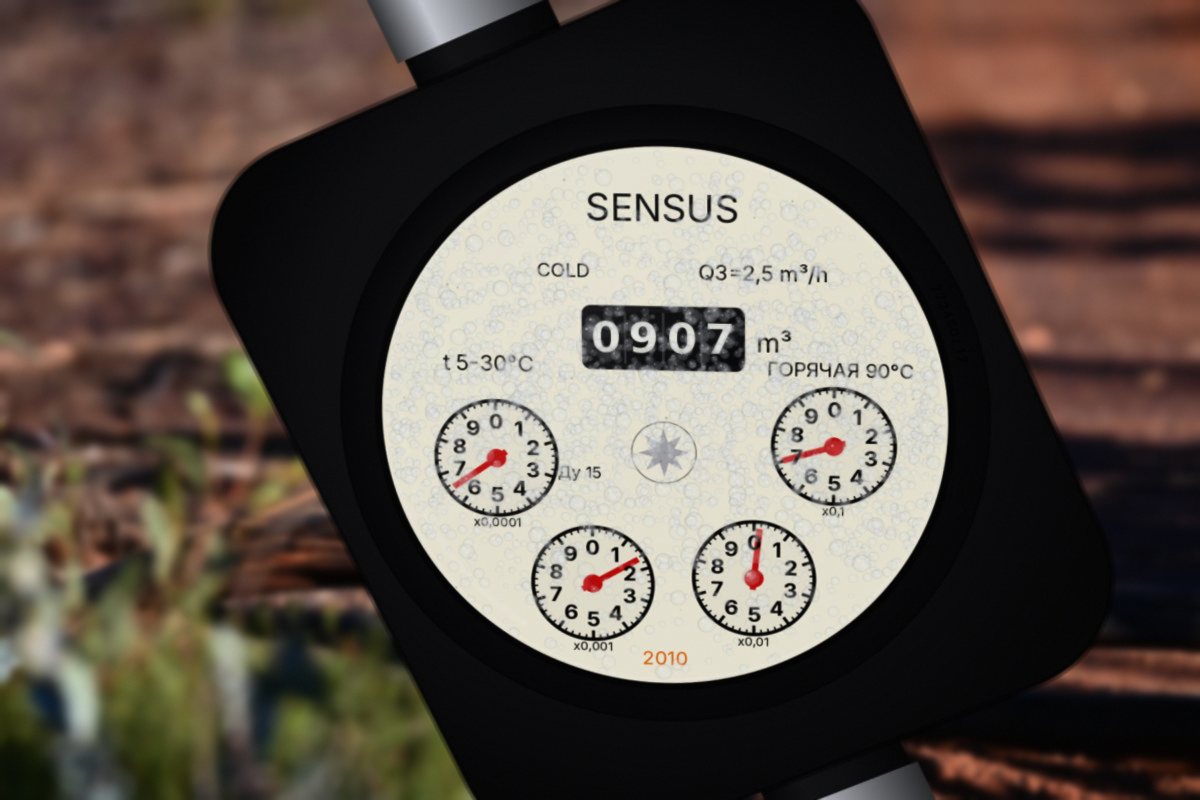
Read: {"value": 907.7016, "unit": "m³"}
